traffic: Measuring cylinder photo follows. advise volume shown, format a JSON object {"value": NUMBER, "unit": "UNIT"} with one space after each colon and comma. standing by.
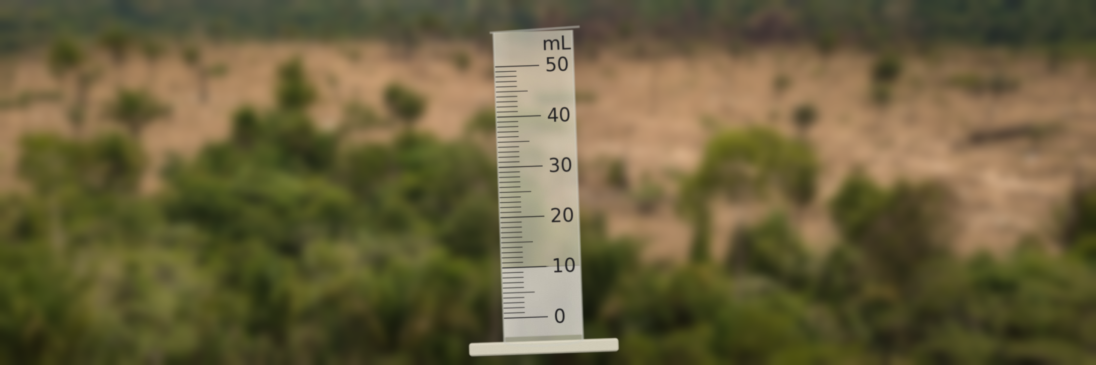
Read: {"value": 10, "unit": "mL"}
